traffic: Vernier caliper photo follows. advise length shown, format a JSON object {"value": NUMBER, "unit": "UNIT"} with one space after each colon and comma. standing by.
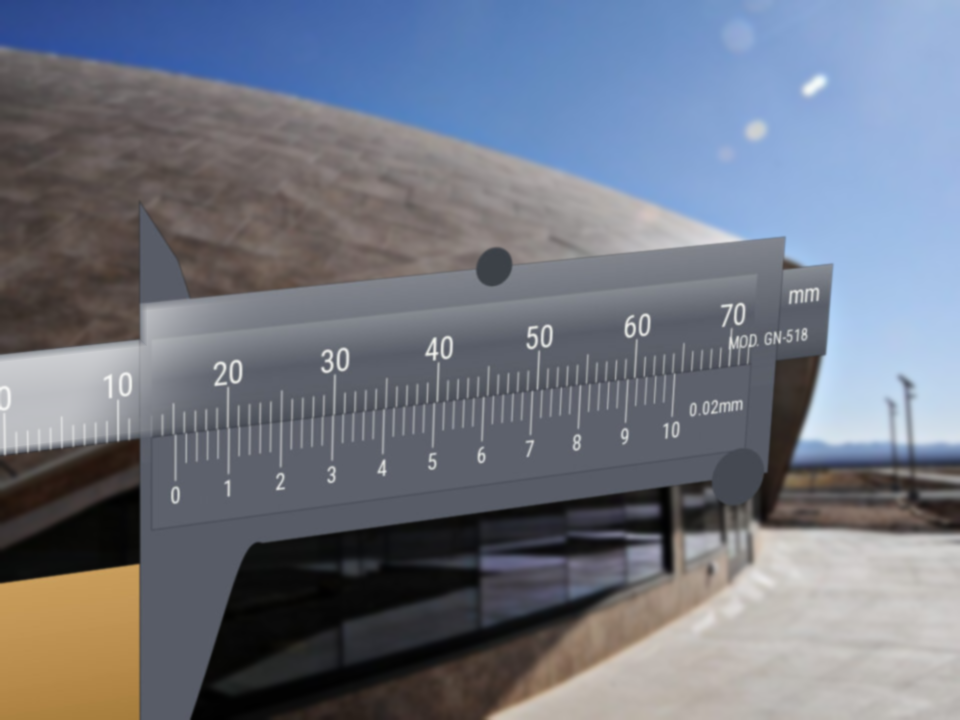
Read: {"value": 15.2, "unit": "mm"}
